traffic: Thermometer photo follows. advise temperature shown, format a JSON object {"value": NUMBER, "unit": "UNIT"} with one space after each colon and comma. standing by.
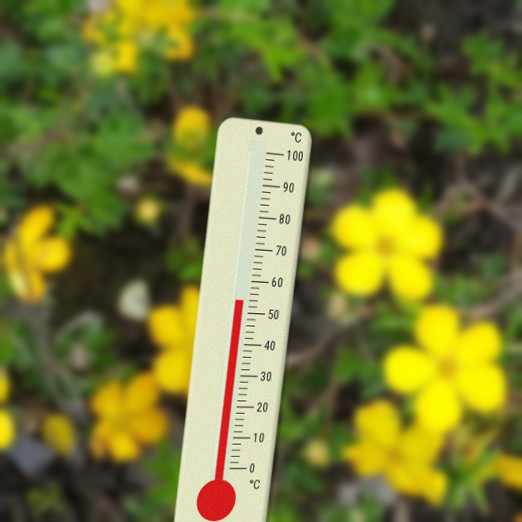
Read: {"value": 54, "unit": "°C"}
